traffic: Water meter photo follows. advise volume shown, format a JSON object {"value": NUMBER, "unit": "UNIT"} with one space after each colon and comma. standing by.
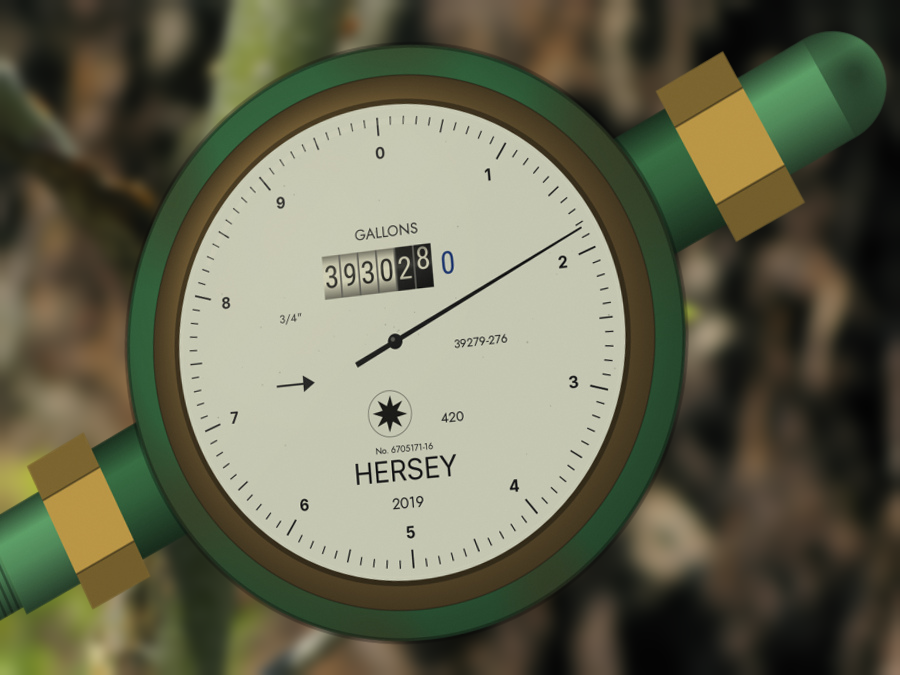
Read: {"value": 3930281.8, "unit": "gal"}
